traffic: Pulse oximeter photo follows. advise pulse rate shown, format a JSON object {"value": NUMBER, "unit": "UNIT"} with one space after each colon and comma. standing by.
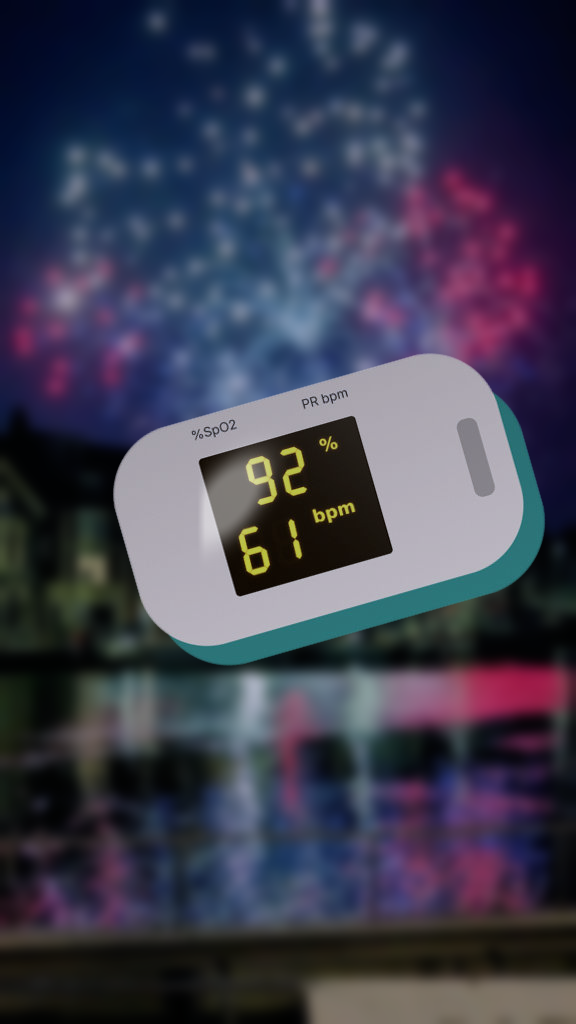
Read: {"value": 61, "unit": "bpm"}
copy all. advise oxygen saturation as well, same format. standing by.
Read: {"value": 92, "unit": "%"}
